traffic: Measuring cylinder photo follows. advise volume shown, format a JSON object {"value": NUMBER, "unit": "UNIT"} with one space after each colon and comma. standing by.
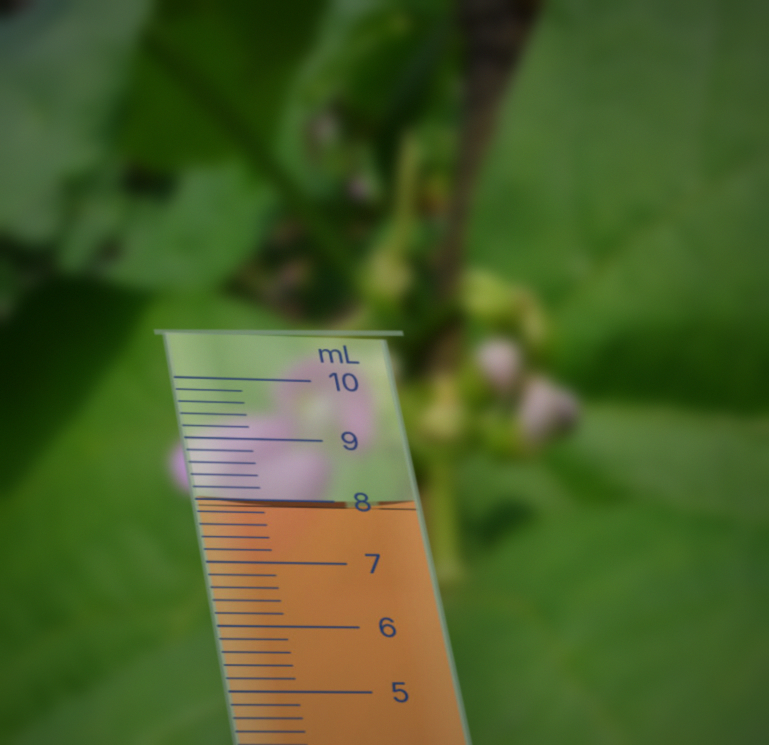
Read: {"value": 7.9, "unit": "mL"}
